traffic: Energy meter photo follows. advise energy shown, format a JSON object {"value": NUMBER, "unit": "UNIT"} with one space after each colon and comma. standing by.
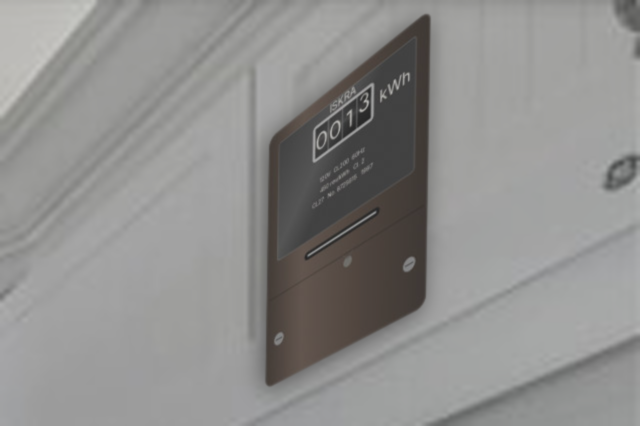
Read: {"value": 13, "unit": "kWh"}
